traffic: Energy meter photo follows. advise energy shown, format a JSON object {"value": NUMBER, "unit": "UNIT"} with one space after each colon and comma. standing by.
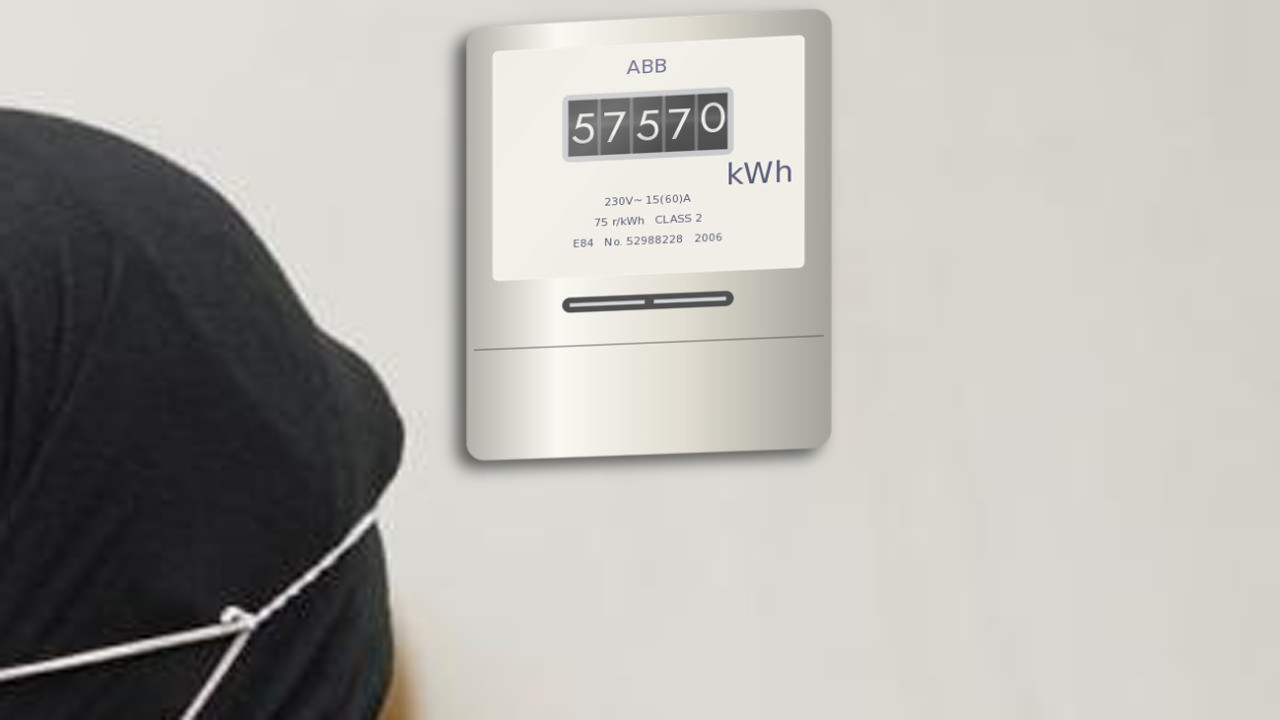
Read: {"value": 57570, "unit": "kWh"}
